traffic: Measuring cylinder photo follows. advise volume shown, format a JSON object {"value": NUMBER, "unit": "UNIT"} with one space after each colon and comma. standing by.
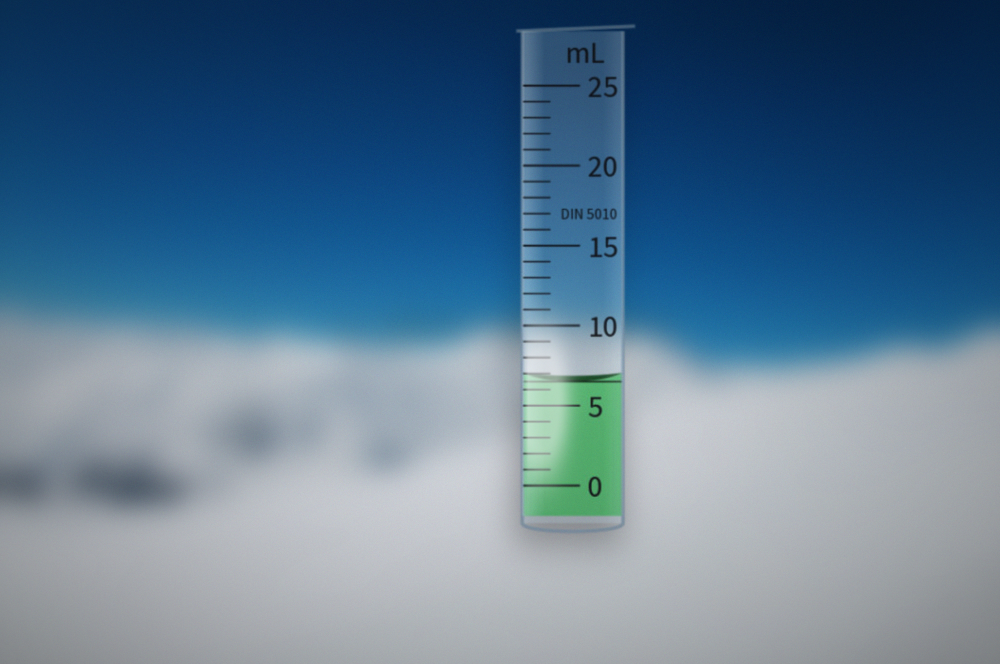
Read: {"value": 6.5, "unit": "mL"}
